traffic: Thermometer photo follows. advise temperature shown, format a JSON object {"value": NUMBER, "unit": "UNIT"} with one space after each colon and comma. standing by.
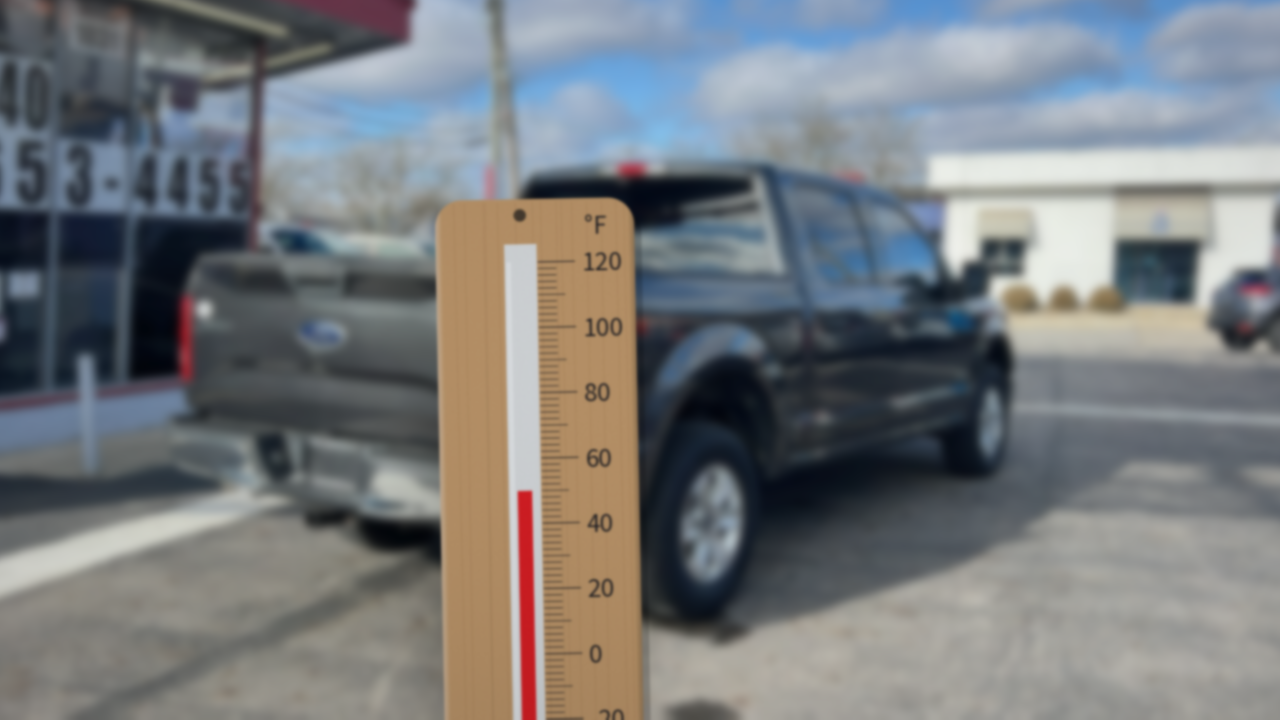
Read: {"value": 50, "unit": "°F"}
